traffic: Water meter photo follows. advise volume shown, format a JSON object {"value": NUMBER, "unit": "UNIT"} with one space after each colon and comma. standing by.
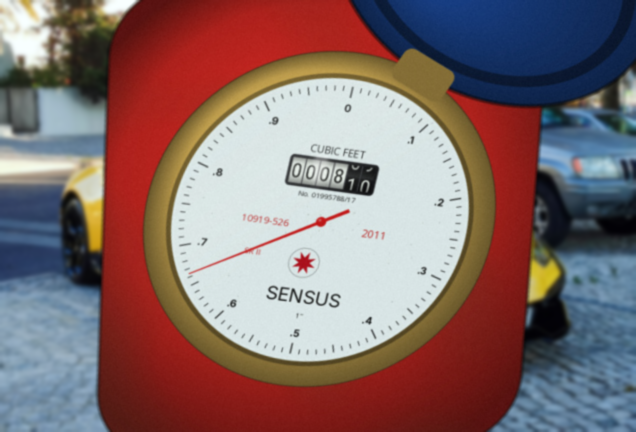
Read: {"value": 809.66, "unit": "ft³"}
